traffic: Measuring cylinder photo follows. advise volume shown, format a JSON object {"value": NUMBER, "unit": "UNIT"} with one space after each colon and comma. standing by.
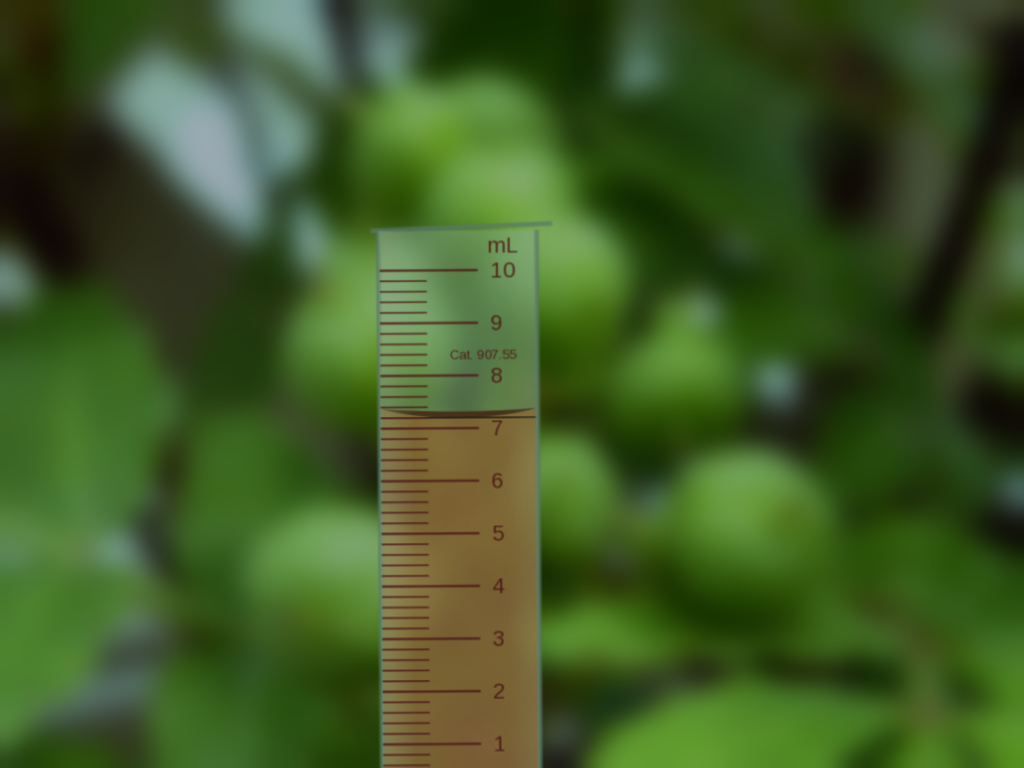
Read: {"value": 7.2, "unit": "mL"}
